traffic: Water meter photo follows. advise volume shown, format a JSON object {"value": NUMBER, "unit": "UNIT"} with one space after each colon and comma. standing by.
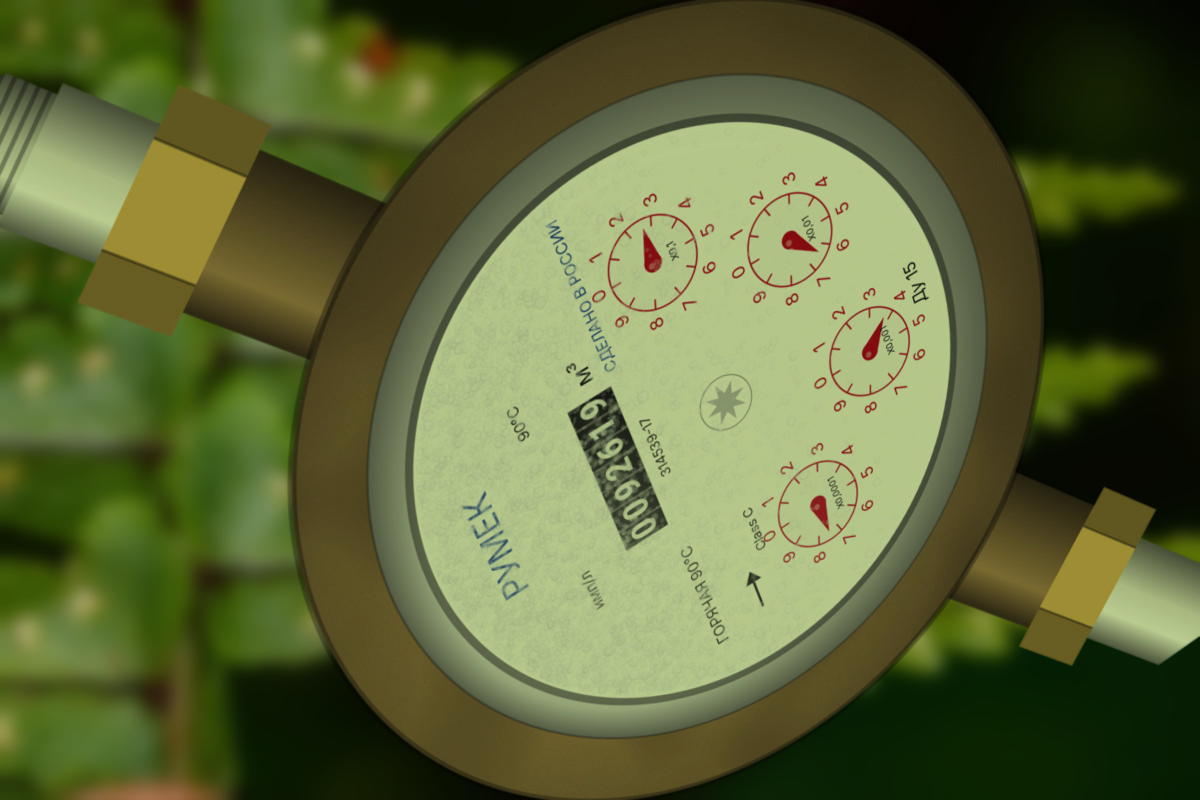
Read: {"value": 92619.2637, "unit": "m³"}
